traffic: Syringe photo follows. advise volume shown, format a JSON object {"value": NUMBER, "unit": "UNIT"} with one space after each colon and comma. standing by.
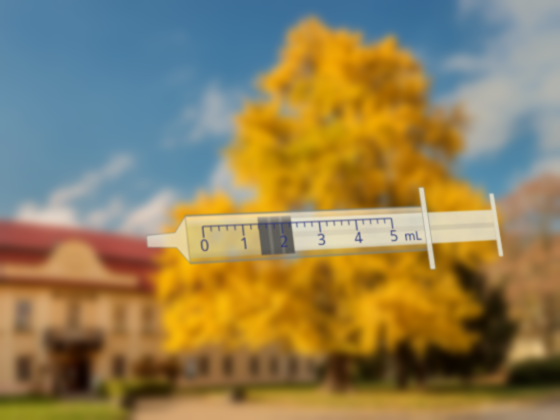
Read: {"value": 1.4, "unit": "mL"}
